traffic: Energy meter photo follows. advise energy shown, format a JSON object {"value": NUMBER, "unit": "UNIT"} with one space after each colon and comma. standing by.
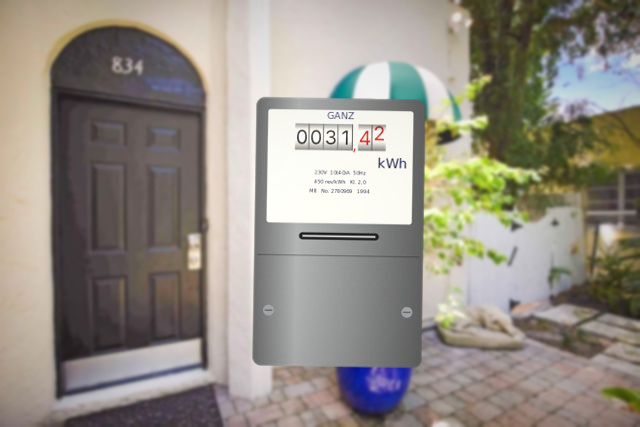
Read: {"value": 31.42, "unit": "kWh"}
